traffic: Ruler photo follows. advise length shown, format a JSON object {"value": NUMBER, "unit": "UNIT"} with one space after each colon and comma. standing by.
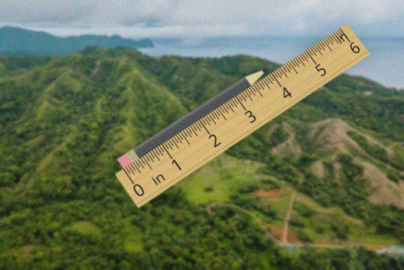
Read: {"value": 4, "unit": "in"}
